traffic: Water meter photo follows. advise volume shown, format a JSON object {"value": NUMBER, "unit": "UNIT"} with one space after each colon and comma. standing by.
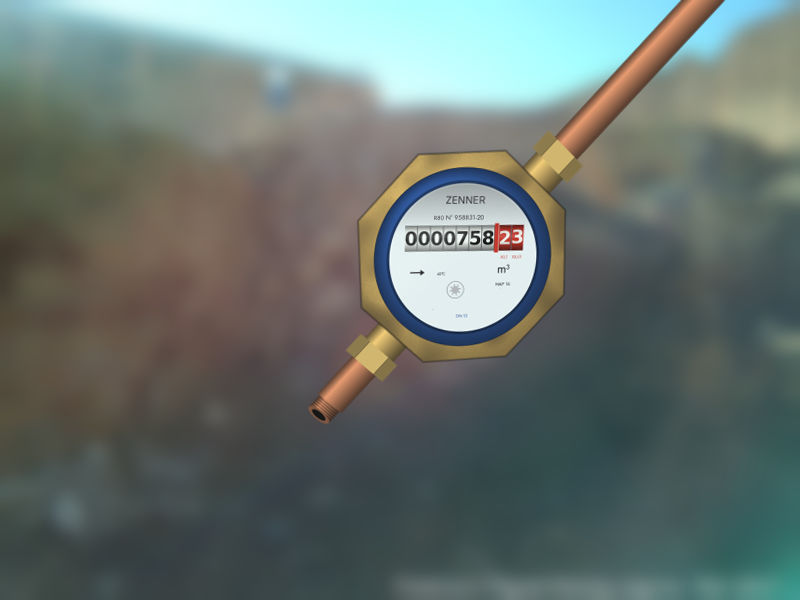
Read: {"value": 758.23, "unit": "m³"}
